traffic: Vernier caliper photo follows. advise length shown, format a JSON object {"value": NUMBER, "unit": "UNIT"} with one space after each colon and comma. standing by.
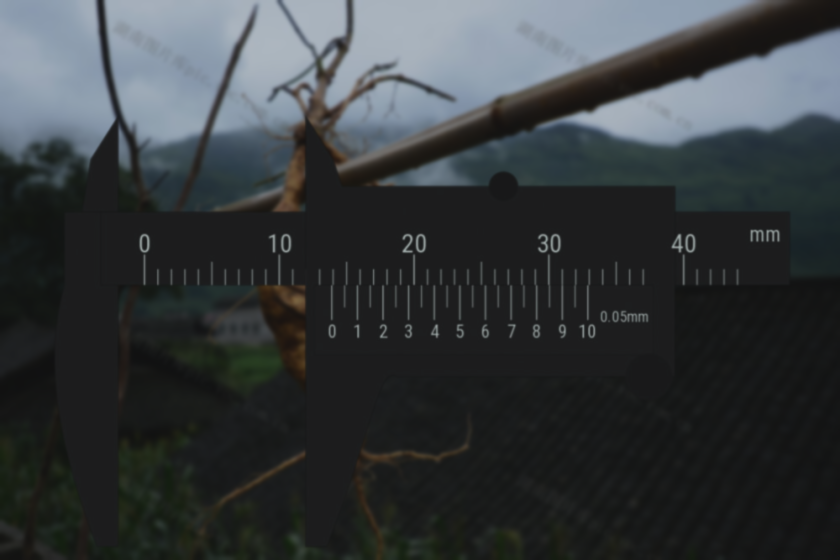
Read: {"value": 13.9, "unit": "mm"}
